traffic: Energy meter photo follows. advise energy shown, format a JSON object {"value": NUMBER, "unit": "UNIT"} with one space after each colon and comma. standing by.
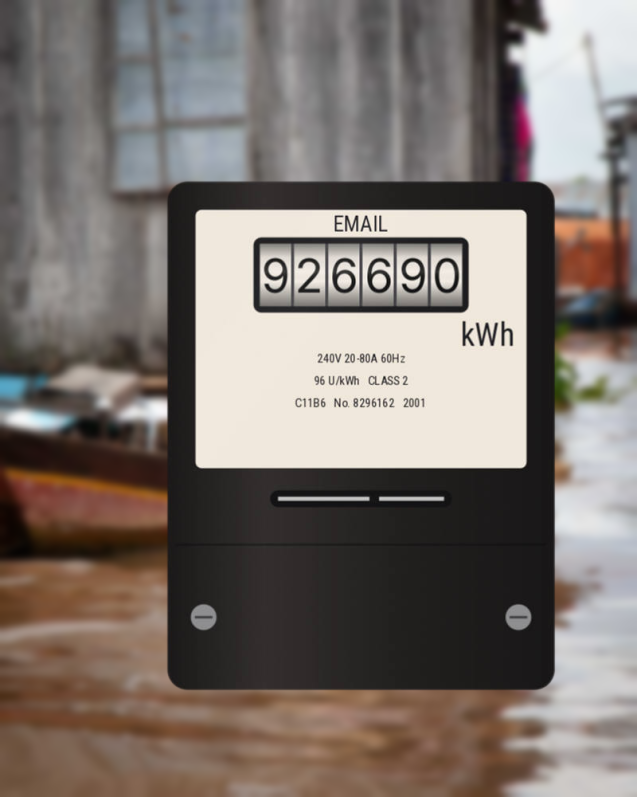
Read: {"value": 926690, "unit": "kWh"}
